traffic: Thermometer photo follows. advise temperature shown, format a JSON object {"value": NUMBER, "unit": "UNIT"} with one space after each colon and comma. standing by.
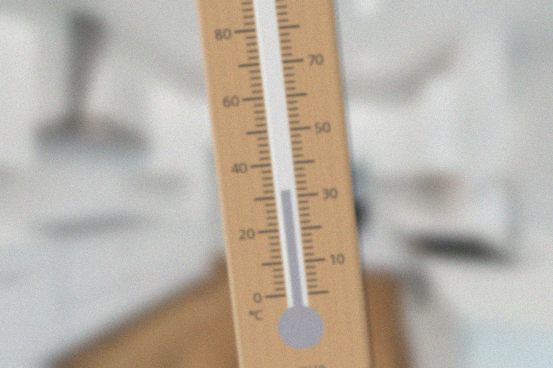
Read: {"value": 32, "unit": "°C"}
